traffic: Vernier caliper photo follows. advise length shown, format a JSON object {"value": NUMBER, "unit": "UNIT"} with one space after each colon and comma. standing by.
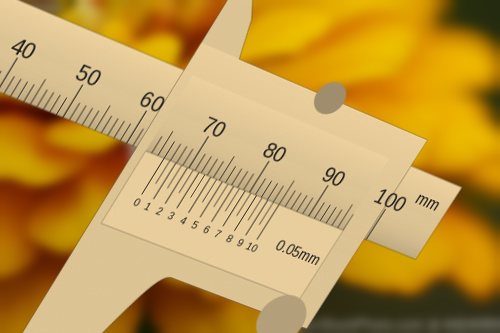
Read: {"value": 66.0, "unit": "mm"}
